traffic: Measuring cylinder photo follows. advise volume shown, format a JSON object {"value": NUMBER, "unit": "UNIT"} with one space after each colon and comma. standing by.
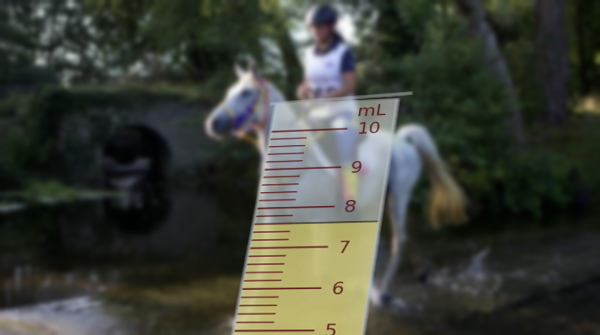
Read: {"value": 7.6, "unit": "mL"}
